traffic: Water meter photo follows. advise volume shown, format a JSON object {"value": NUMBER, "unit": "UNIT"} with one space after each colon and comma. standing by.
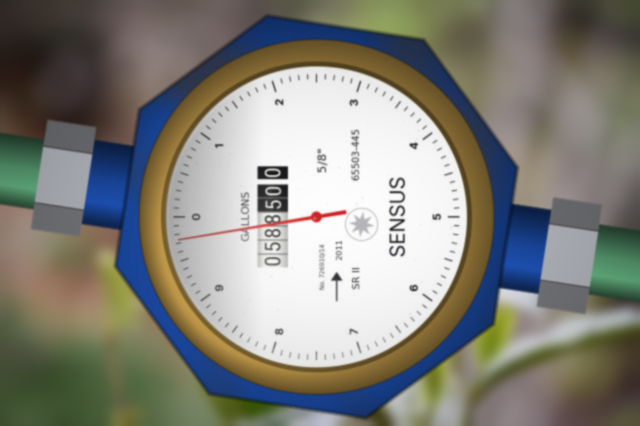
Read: {"value": 588499.7, "unit": "gal"}
